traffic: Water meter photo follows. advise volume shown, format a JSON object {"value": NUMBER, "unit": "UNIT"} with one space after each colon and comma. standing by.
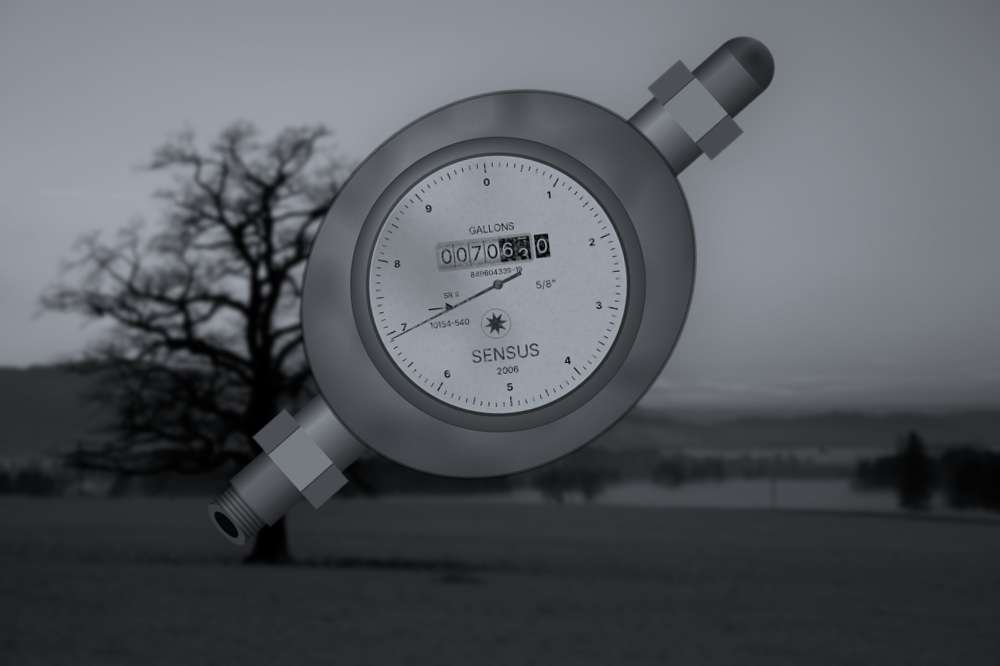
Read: {"value": 70626.9, "unit": "gal"}
